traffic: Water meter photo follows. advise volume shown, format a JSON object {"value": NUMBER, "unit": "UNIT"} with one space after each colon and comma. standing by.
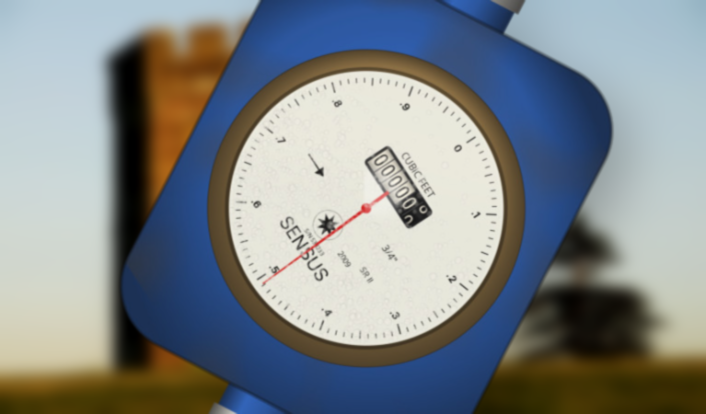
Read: {"value": 8.49, "unit": "ft³"}
